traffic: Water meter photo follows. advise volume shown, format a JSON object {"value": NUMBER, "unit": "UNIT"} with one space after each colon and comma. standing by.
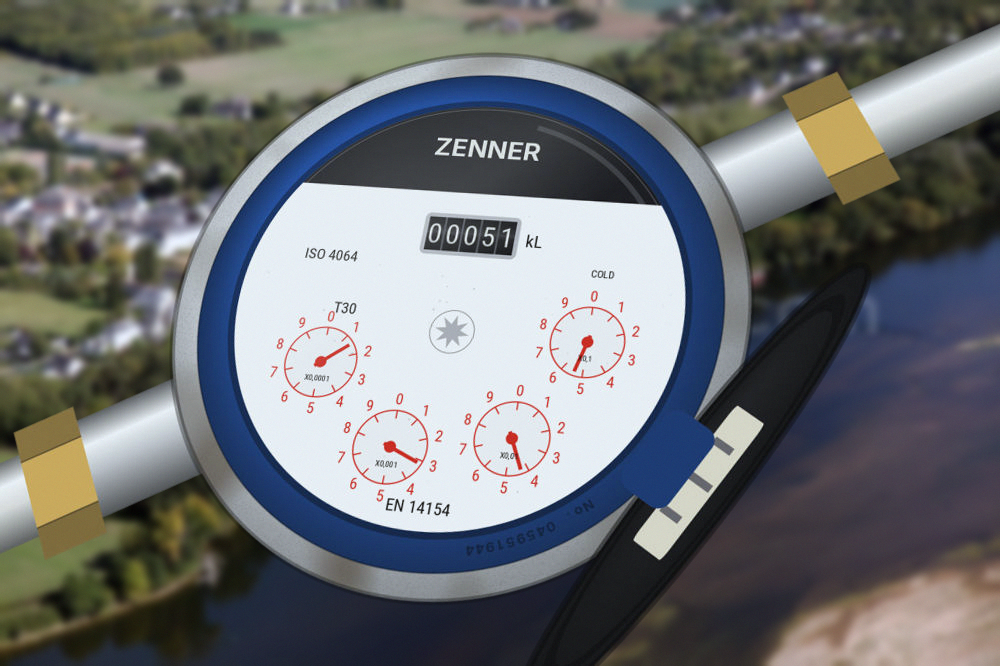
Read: {"value": 51.5431, "unit": "kL"}
